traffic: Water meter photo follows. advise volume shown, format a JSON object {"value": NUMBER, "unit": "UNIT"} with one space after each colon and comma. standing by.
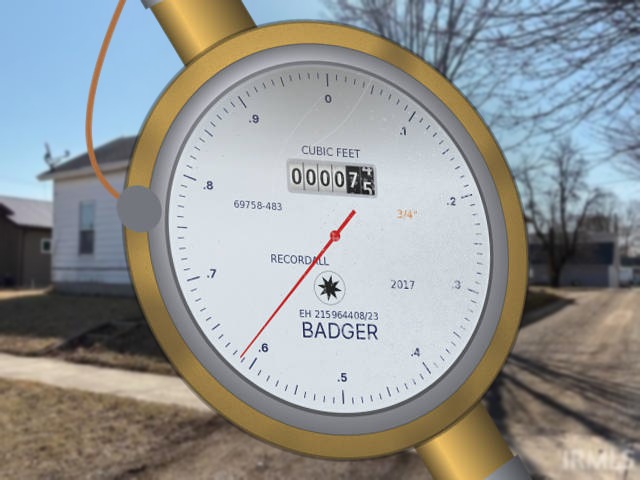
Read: {"value": 74.61, "unit": "ft³"}
